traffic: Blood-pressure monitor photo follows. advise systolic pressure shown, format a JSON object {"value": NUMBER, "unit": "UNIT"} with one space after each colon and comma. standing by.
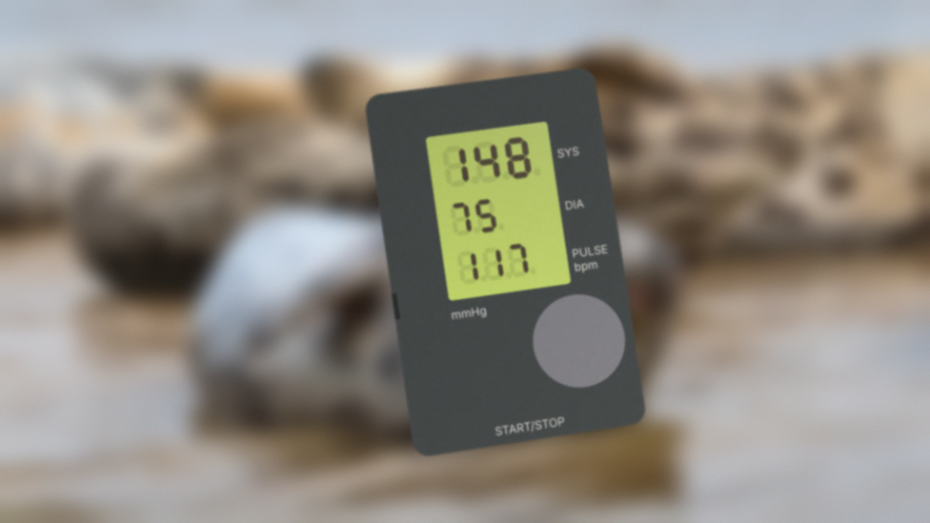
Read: {"value": 148, "unit": "mmHg"}
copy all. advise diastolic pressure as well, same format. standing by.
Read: {"value": 75, "unit": "mmHg"}
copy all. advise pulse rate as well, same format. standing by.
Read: {"value": 117, "unit": "bpm"}
